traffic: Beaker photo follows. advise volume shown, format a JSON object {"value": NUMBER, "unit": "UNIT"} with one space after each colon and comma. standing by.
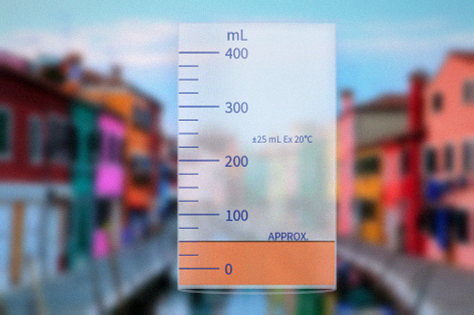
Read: {"value": 50, "unit": "mL"}
